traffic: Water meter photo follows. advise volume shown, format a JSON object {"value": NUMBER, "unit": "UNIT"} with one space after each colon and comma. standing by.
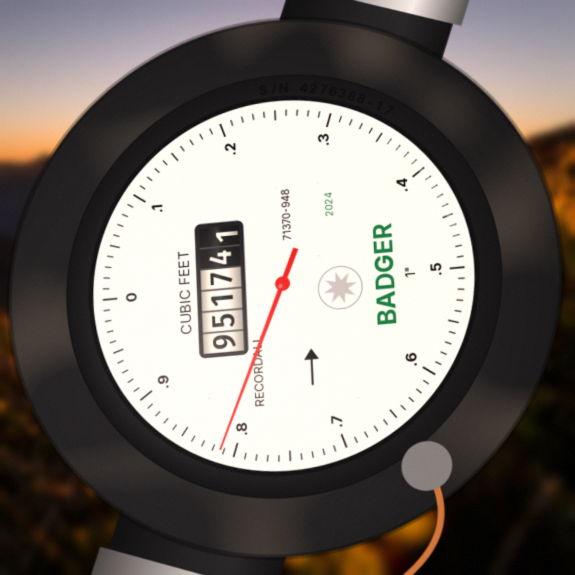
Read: {"value": 951740.81, "unit": "ft³"}
